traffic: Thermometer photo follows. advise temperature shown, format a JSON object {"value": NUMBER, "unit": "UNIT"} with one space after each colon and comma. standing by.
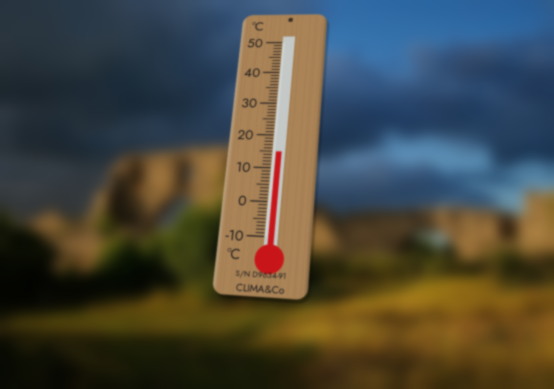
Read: {"value": 15, "unit": "°C"}
